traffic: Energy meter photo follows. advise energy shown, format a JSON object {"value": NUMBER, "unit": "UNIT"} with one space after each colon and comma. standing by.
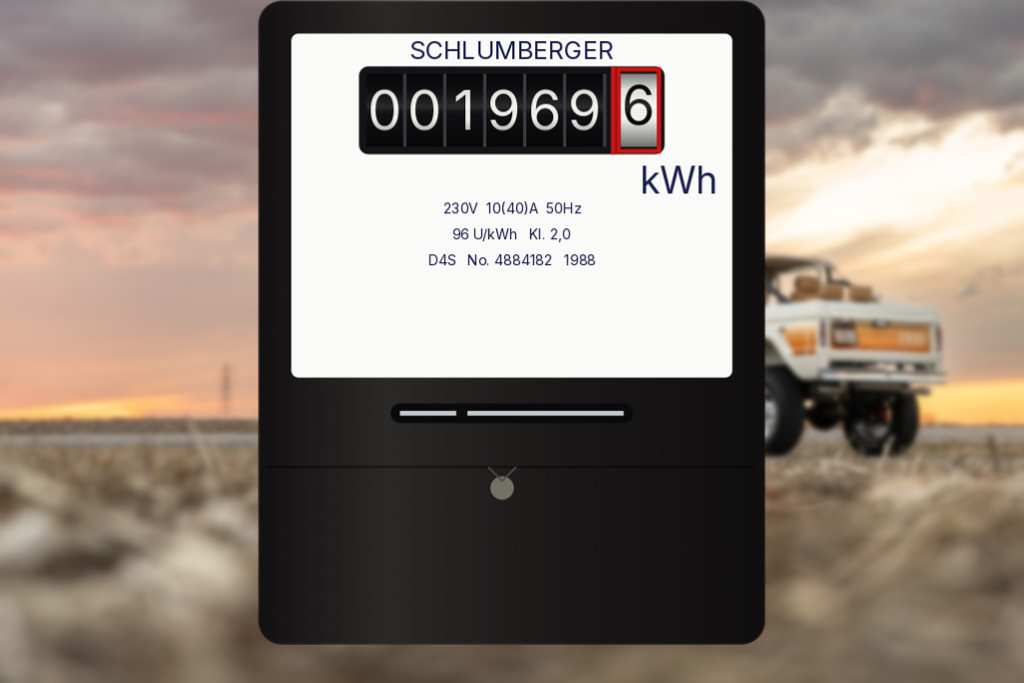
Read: {"value": 1969.6, "unit": "kWh"}
